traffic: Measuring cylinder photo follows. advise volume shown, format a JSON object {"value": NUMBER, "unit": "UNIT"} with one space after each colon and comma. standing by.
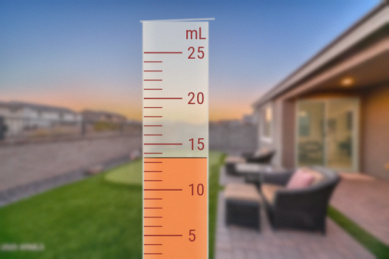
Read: {"value": 13.5, "unit": "mL"}
